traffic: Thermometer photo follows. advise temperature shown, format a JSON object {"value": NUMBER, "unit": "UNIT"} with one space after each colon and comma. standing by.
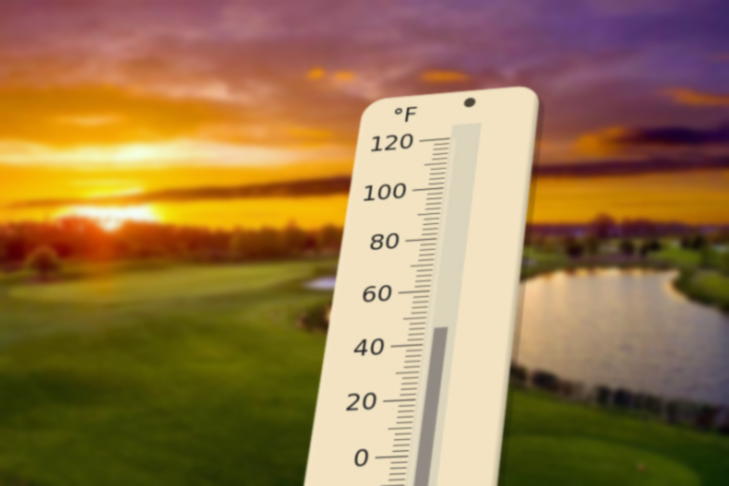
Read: {"value": 46, "unit": "°F"}
